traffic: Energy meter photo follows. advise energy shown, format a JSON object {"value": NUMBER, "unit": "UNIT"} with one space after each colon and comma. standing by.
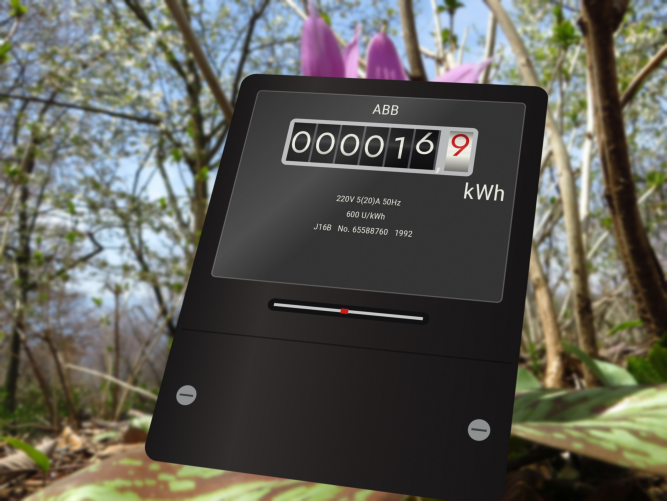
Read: {"value": 16.9, "unit": "kWh"}
